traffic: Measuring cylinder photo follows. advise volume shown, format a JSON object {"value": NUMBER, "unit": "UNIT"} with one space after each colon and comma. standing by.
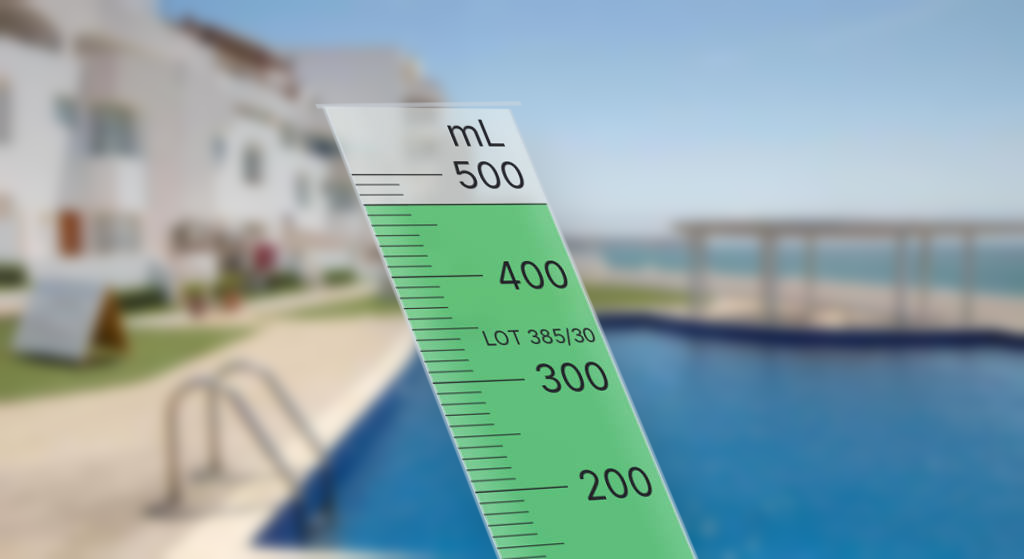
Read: {"value": 470, "unit": "mL"}
